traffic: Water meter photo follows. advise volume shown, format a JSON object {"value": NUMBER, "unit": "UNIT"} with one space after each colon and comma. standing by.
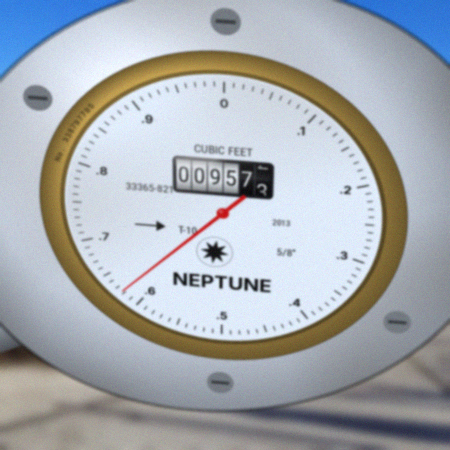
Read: {"value": 9572.62, "unit": "ft³"}
